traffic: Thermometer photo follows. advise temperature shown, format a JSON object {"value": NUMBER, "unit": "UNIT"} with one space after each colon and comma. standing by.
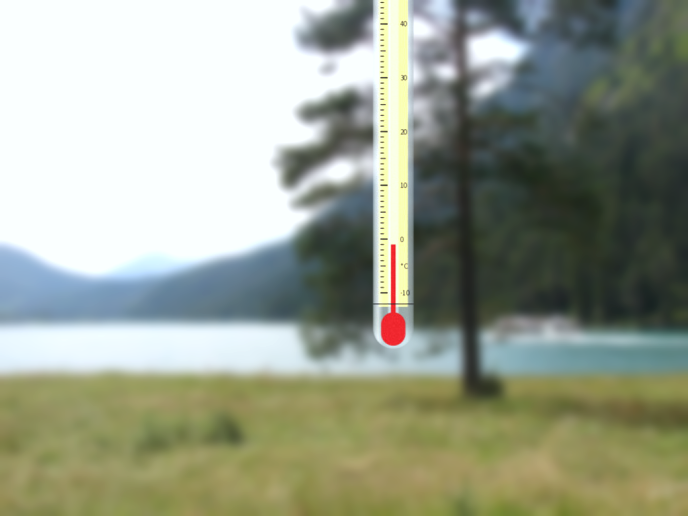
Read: {"value": -1, "unit": "°C"}
